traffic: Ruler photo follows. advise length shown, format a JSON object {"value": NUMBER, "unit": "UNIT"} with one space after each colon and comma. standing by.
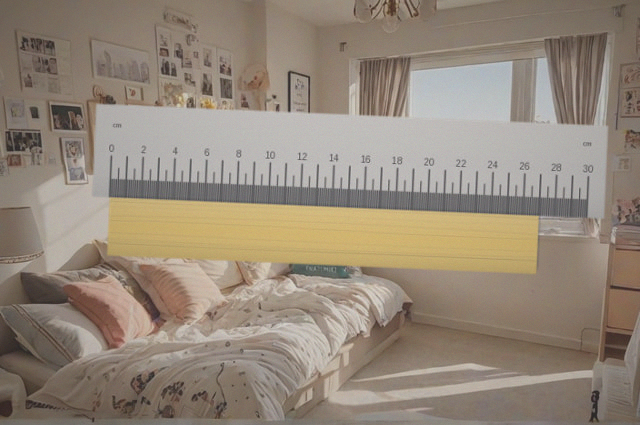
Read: {"value": 27, "unit": "cm"}
